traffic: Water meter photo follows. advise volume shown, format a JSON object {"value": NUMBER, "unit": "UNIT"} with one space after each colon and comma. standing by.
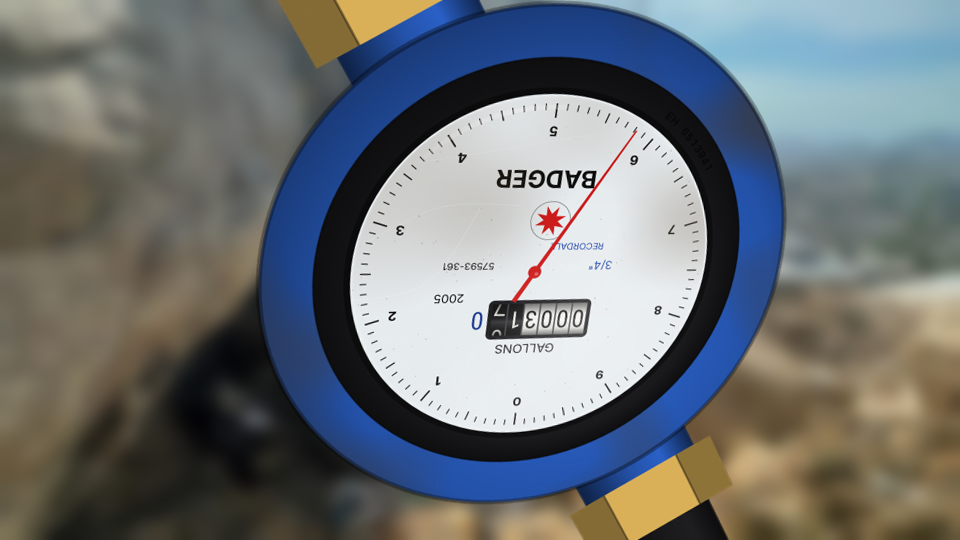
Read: {"value": 3165.8, "unit": "gal"}
